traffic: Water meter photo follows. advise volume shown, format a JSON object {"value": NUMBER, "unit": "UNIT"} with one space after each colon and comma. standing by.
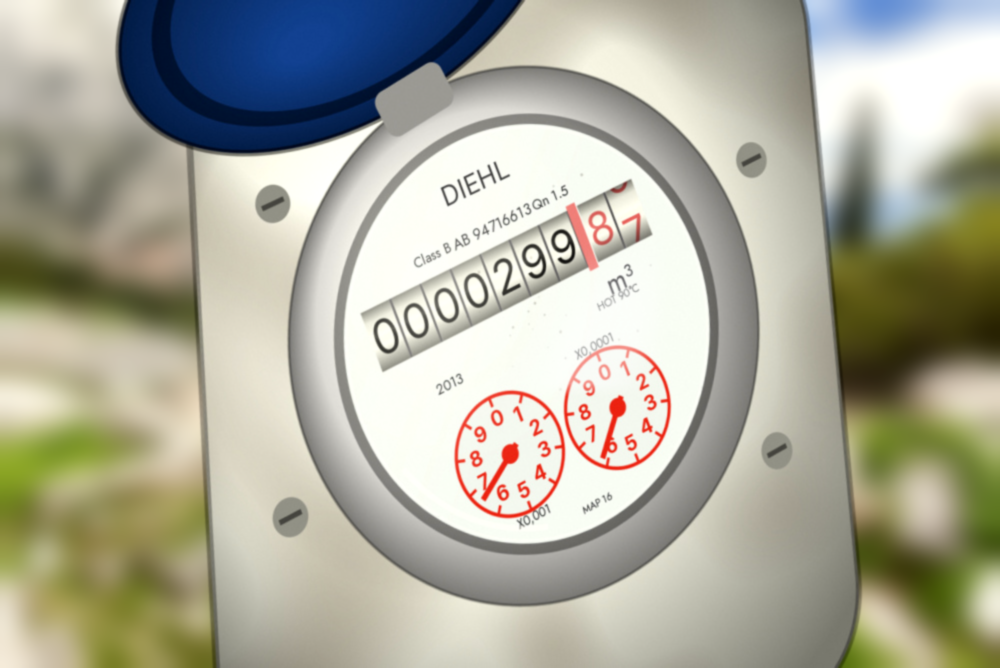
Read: {"value": 299.8666, "unit": "m³"}
